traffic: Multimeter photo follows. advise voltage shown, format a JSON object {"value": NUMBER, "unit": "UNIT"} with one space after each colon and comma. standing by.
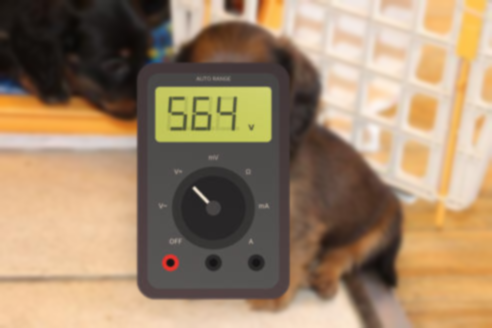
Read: {"value": 564, "unit": "V"}
